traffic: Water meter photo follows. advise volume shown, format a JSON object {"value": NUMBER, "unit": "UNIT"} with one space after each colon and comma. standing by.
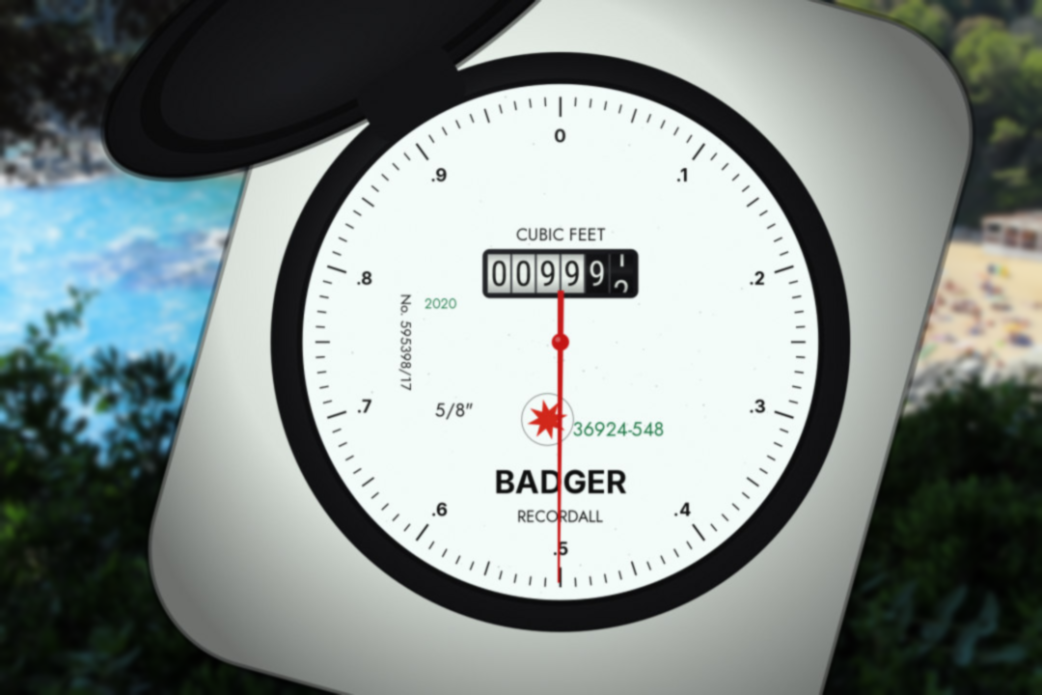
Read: {"value": 9991.50, "unit": "ft³"}
